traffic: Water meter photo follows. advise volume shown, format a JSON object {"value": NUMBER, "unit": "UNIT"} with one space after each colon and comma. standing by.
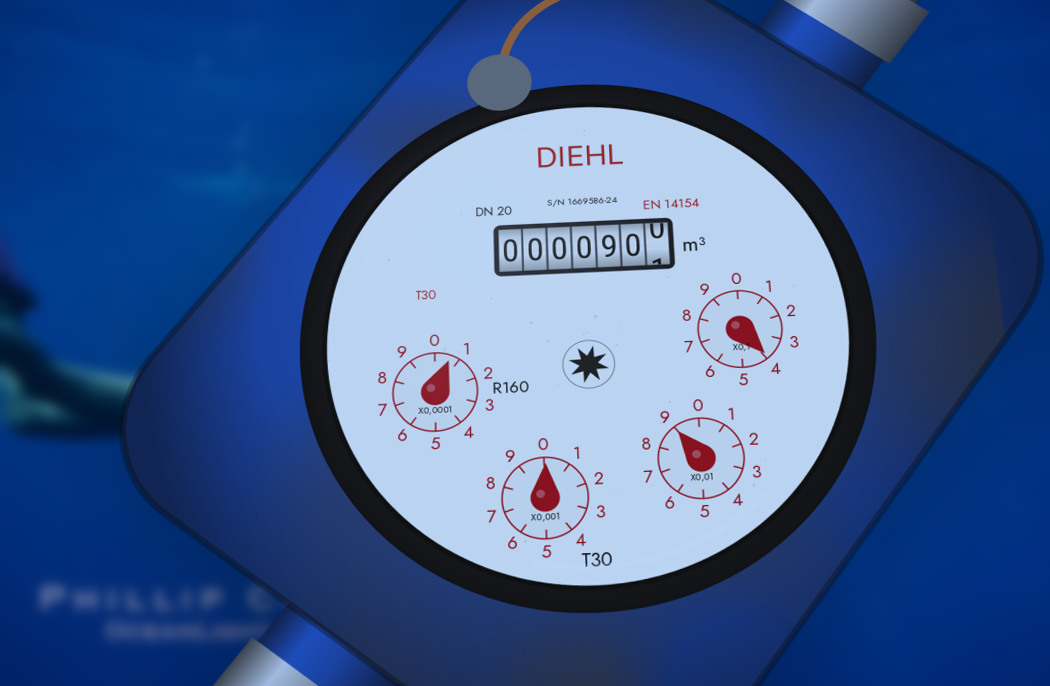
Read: {"value": 900.3900, "unit": "m³"}
